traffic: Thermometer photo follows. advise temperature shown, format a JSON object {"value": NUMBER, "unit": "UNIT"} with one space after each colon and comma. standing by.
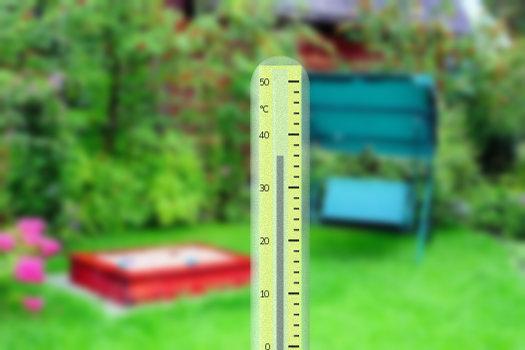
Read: {"value": 36, "unit": "°C"}
